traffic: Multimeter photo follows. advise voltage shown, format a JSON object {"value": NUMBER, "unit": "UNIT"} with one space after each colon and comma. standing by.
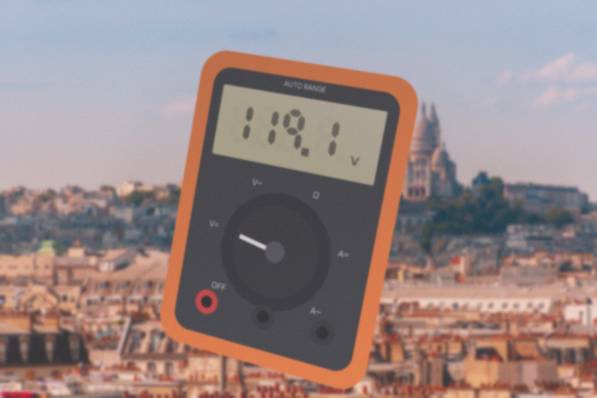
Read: {"value": 119.1, "unit": "V"}
